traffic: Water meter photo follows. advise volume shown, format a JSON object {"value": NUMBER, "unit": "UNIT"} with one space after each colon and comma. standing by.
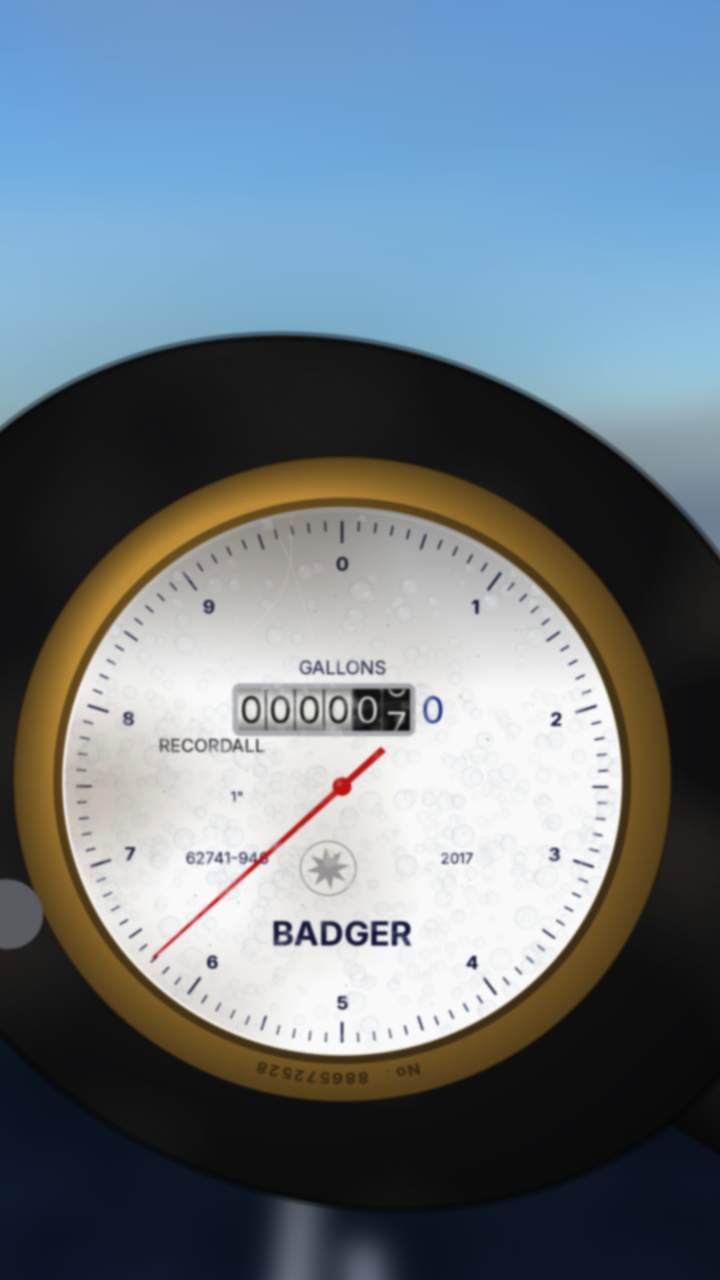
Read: {"value": 66.3, "unit": "gal"}
